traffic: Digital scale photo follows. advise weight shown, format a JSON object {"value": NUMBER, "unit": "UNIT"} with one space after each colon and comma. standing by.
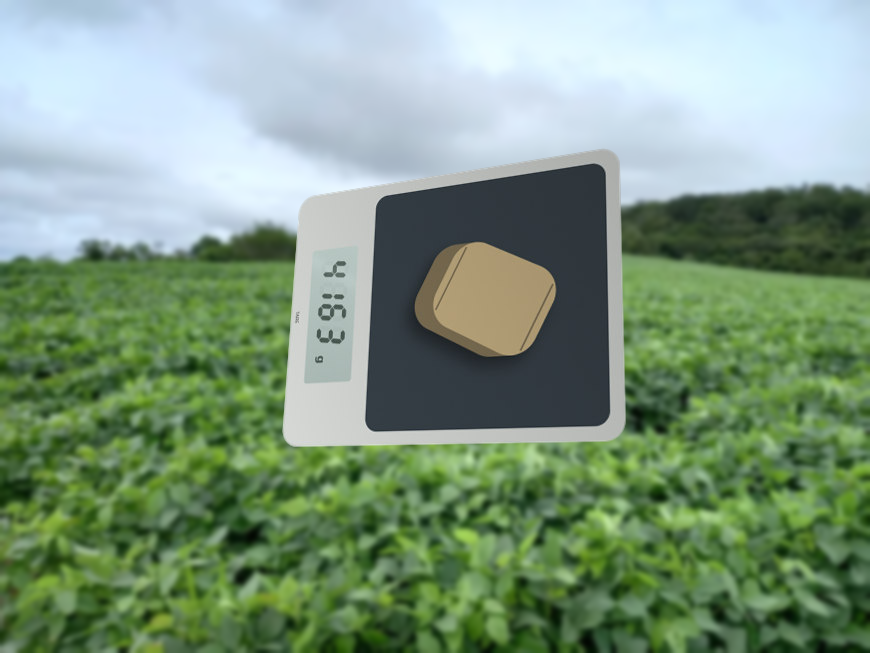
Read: {"value": 4163, "unit": "g"}
